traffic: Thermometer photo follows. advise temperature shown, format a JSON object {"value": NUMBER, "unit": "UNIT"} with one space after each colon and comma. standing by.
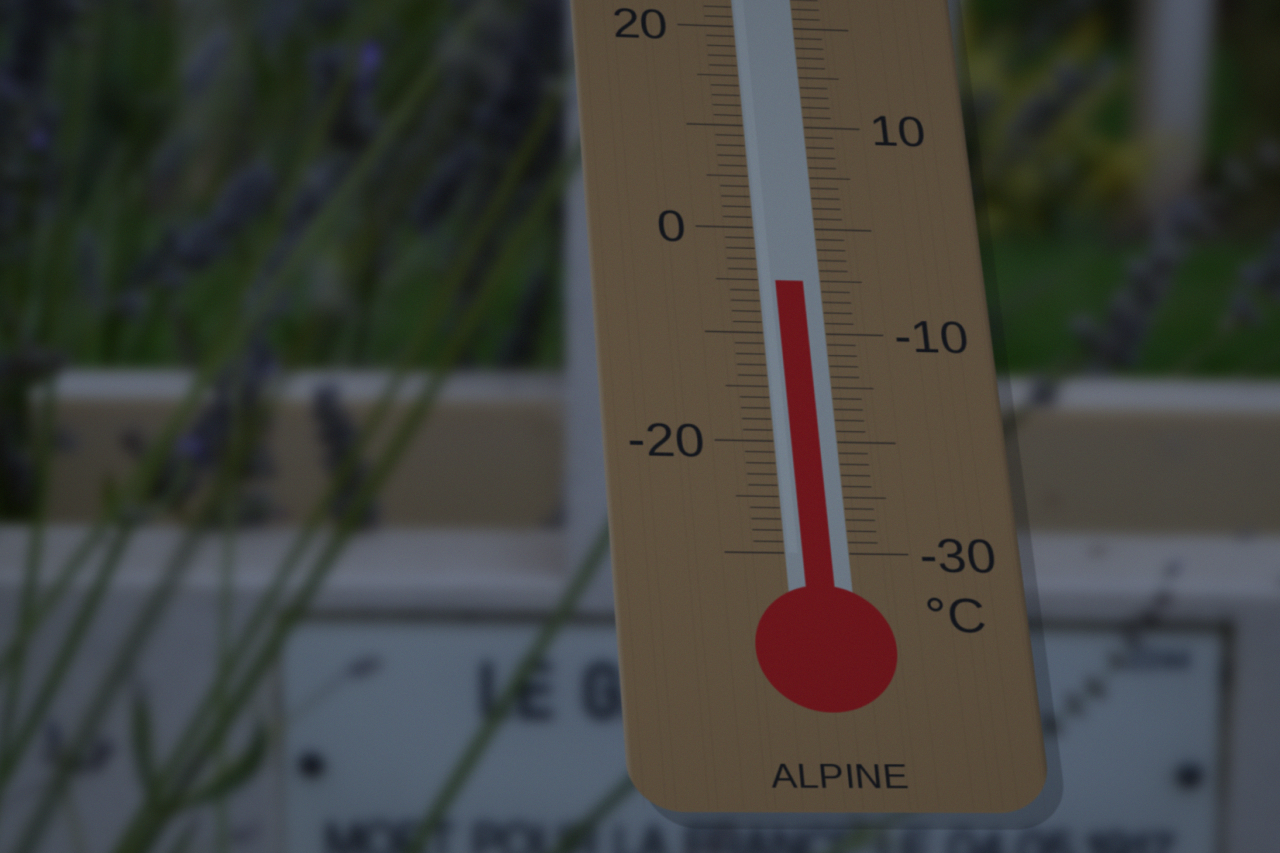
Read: {"value": -5, "unit": "°C"}
